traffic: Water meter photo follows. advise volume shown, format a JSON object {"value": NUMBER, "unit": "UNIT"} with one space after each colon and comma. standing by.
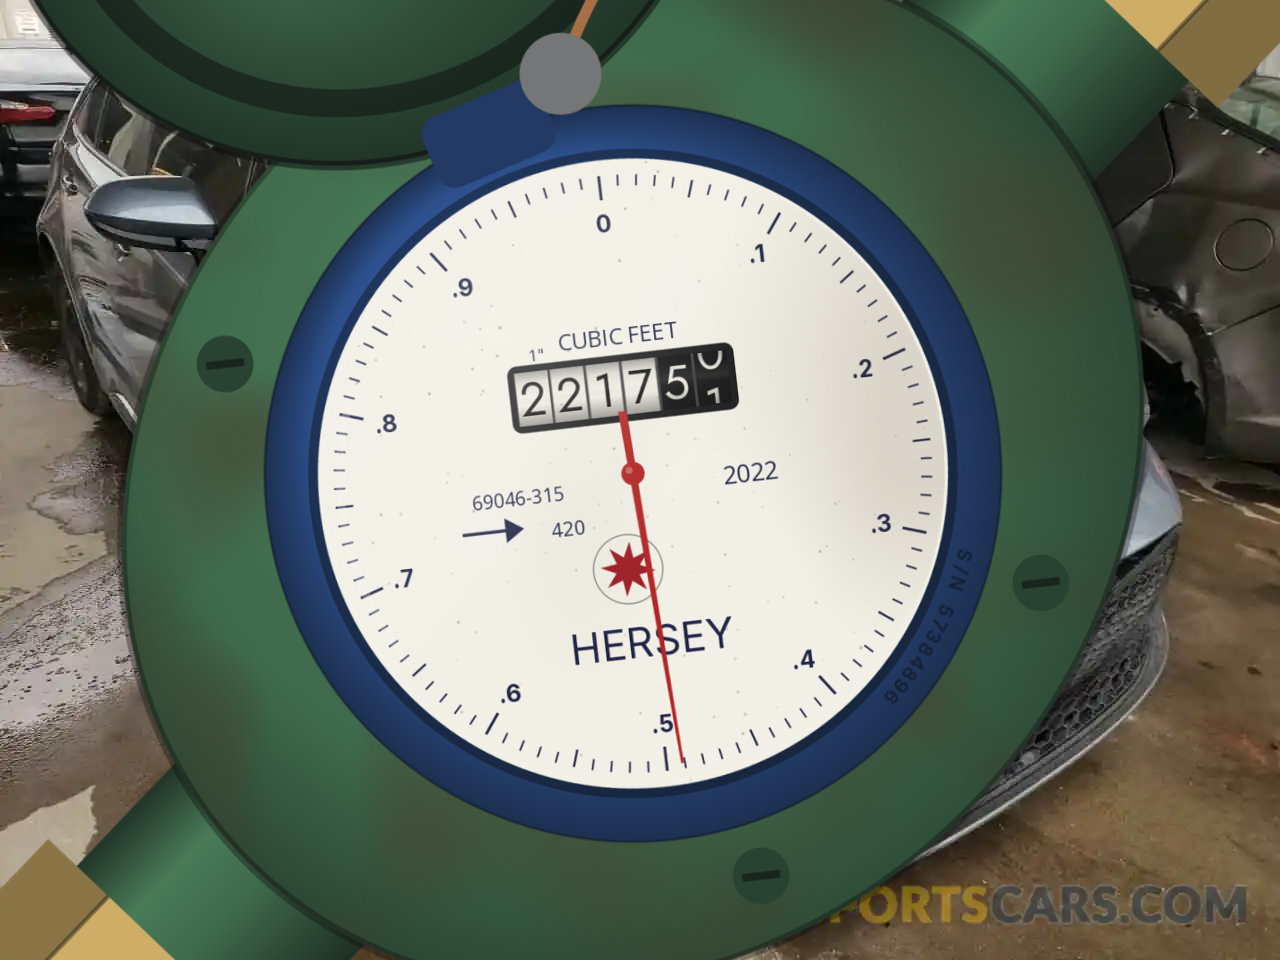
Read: {"value": 221750.49, "unit": "ft³"}
